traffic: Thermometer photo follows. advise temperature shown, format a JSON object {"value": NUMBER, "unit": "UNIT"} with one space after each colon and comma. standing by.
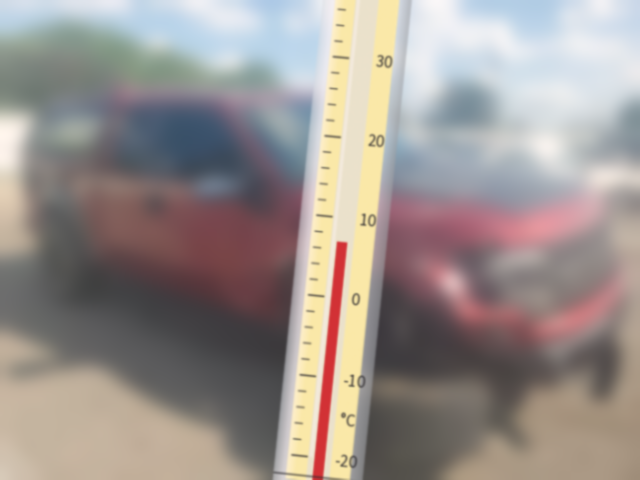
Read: {"value": 7, "unit": "°C"}
